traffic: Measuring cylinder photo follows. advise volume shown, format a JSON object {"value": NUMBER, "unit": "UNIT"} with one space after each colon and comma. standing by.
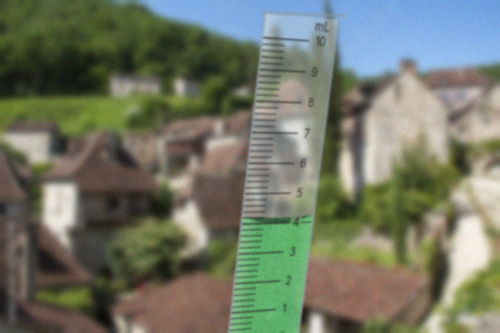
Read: {"value": 4, "unit": "mL"}
